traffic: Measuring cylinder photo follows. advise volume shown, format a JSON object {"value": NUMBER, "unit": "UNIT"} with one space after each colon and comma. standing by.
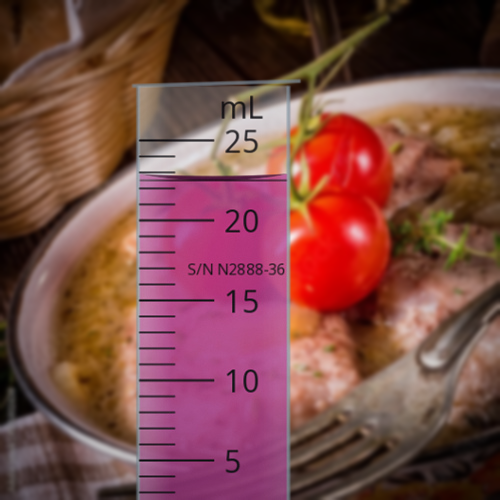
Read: {"value": 22.5, "unit": "mL"}
